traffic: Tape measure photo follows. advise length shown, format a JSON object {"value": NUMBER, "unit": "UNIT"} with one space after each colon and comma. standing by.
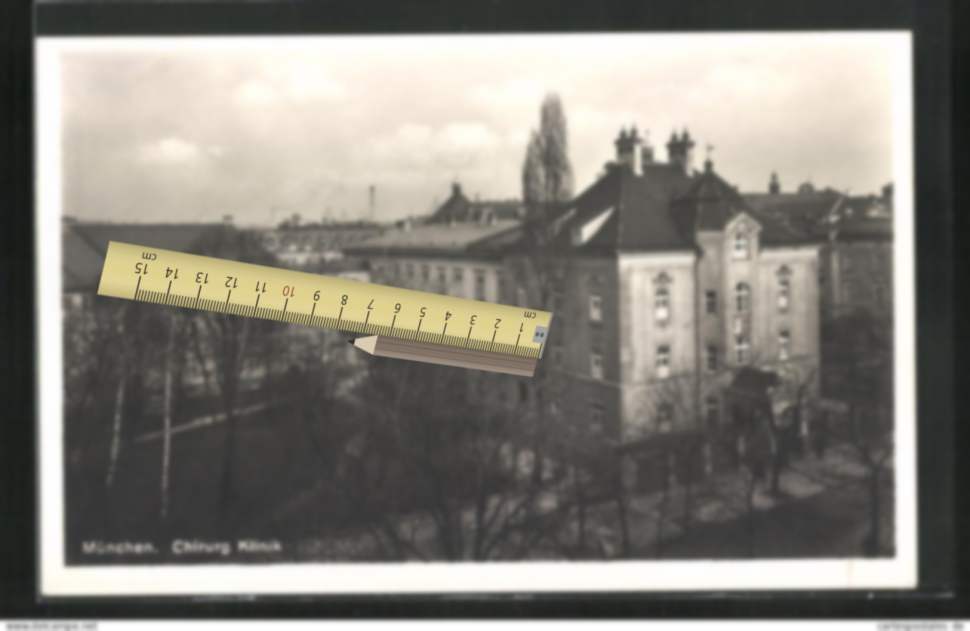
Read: {"value": 7.5, "unit": "cm"}
